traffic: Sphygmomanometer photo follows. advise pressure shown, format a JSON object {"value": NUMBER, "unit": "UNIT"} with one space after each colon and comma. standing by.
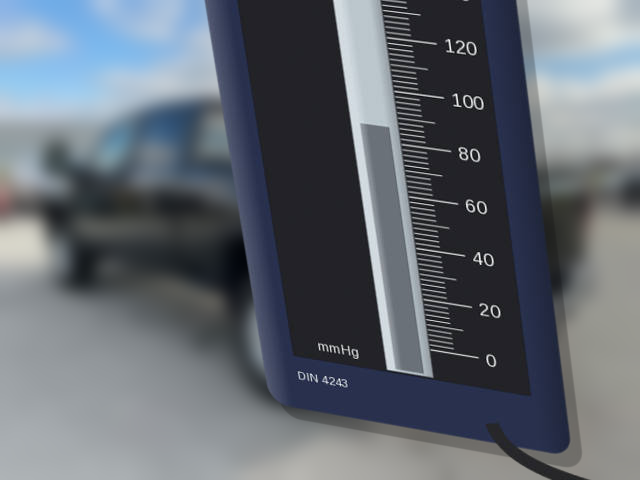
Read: {"value": 86, "unit": "mmHg"}
